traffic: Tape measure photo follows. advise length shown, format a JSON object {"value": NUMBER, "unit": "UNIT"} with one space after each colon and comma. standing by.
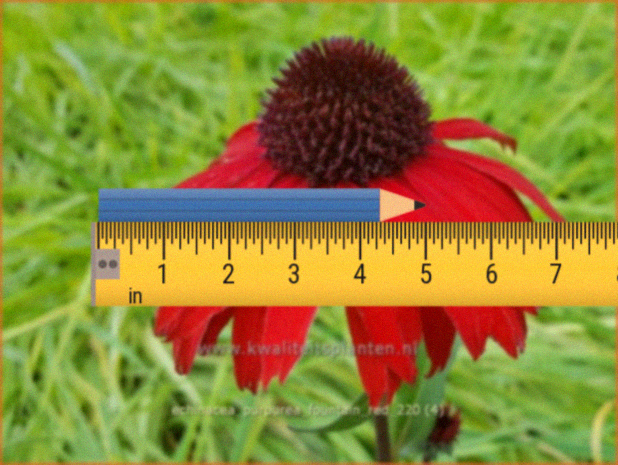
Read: {"value": 5, "unit": "in"}
